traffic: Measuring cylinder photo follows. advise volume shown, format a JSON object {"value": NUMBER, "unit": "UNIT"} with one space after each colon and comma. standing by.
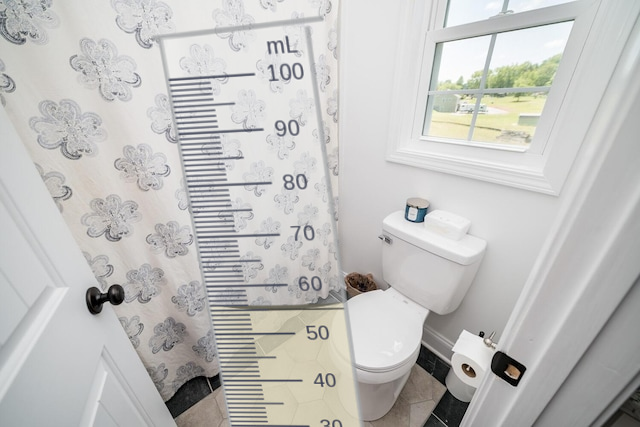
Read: {"value": 55, "unit": "mL"}
